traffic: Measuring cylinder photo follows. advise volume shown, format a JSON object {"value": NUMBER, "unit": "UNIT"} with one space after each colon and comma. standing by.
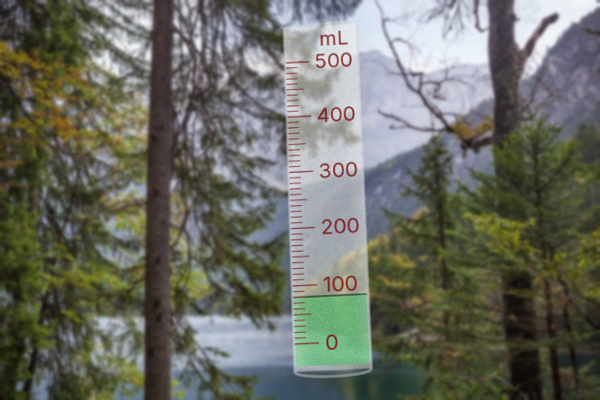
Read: {"value": 80, "unit": "mL"}
